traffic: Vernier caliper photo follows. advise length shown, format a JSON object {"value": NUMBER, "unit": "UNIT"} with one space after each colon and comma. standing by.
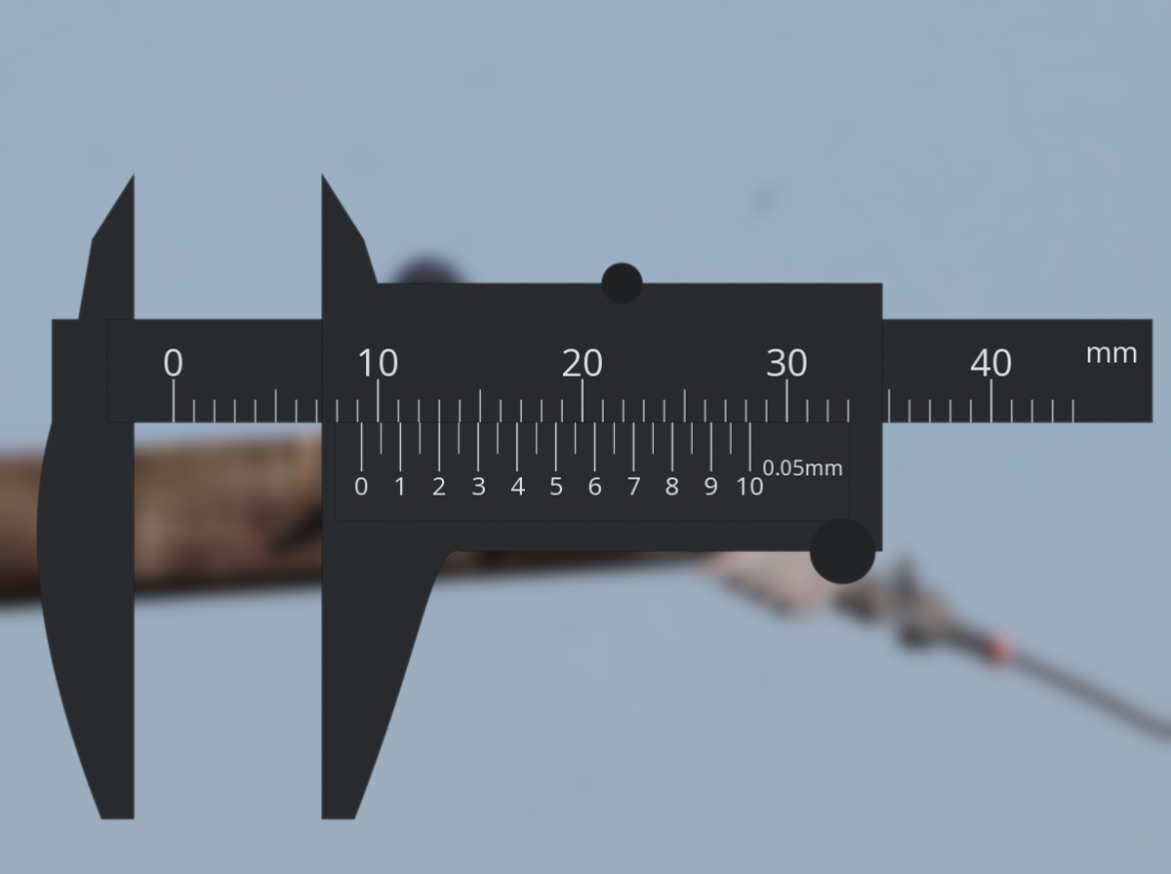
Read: {"value": 9.2, "unit": "mm"}
